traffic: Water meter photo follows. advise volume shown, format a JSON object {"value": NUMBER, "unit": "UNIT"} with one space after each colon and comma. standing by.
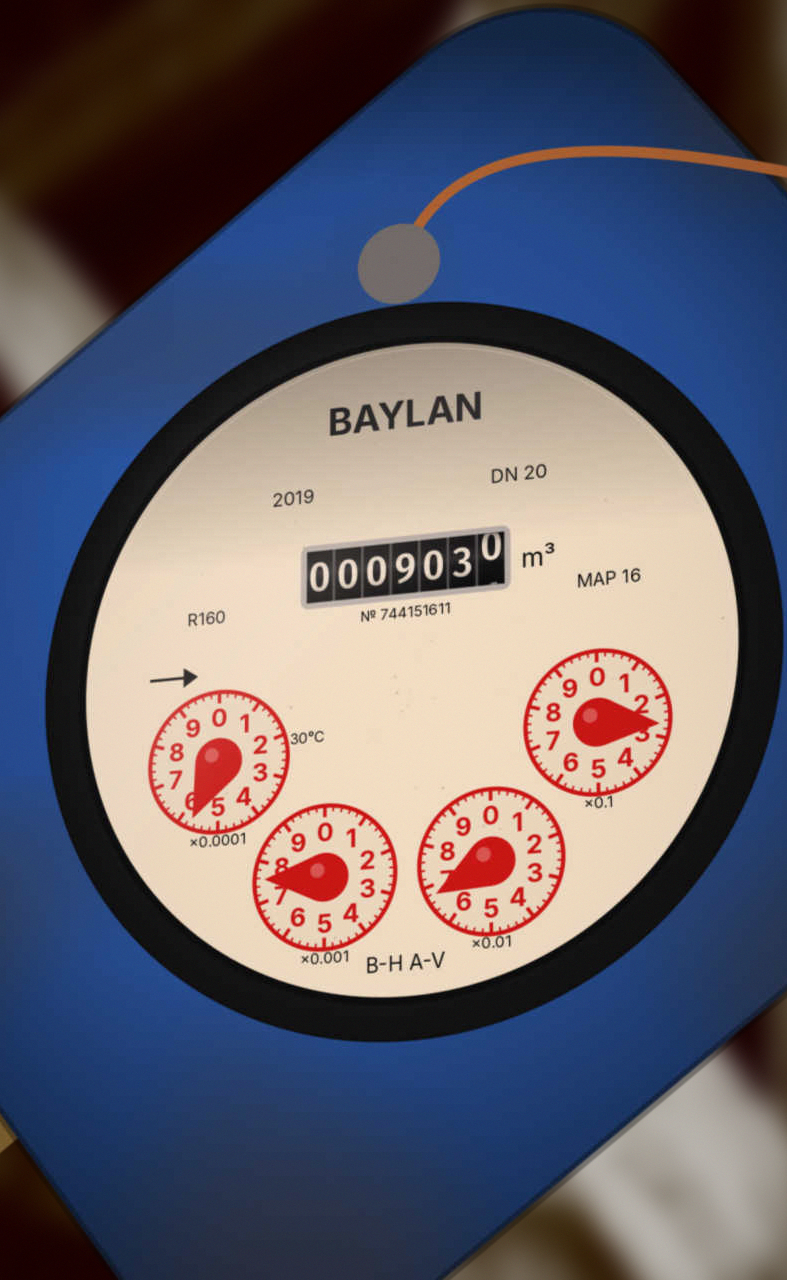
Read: {"value": 9030.2675, "unit": "m³"}
